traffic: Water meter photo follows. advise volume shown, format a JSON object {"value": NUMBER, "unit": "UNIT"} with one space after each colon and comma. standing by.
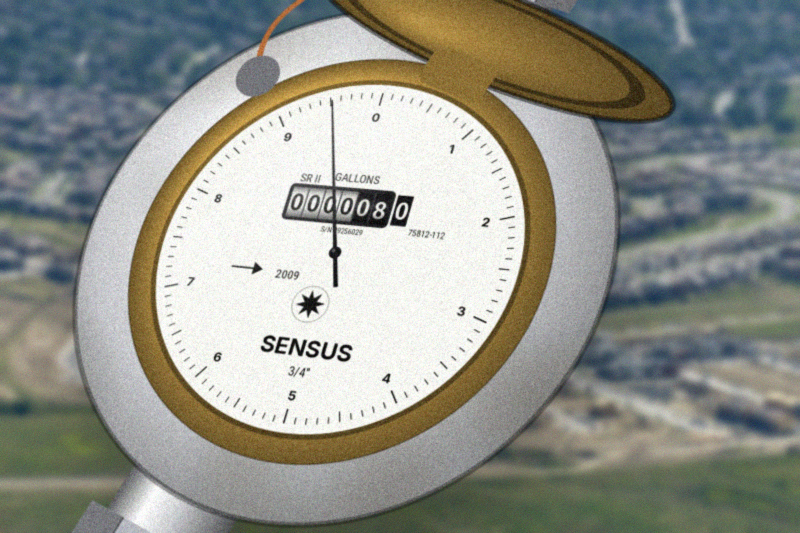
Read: {"value": 79.5, "unit": "gal"}
